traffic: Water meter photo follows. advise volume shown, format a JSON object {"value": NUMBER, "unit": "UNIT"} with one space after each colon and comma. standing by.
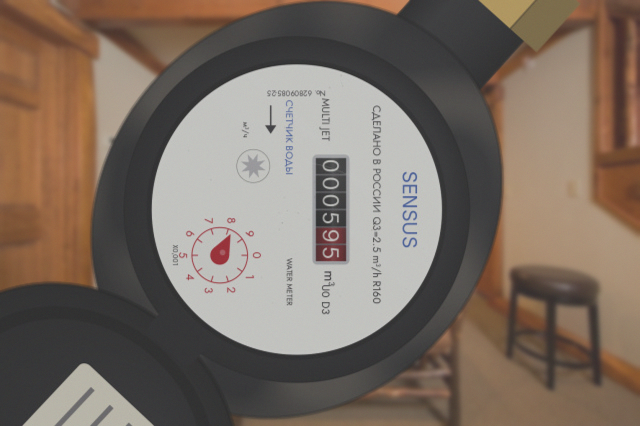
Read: {"value": 5.958, "unit": "m³"}
